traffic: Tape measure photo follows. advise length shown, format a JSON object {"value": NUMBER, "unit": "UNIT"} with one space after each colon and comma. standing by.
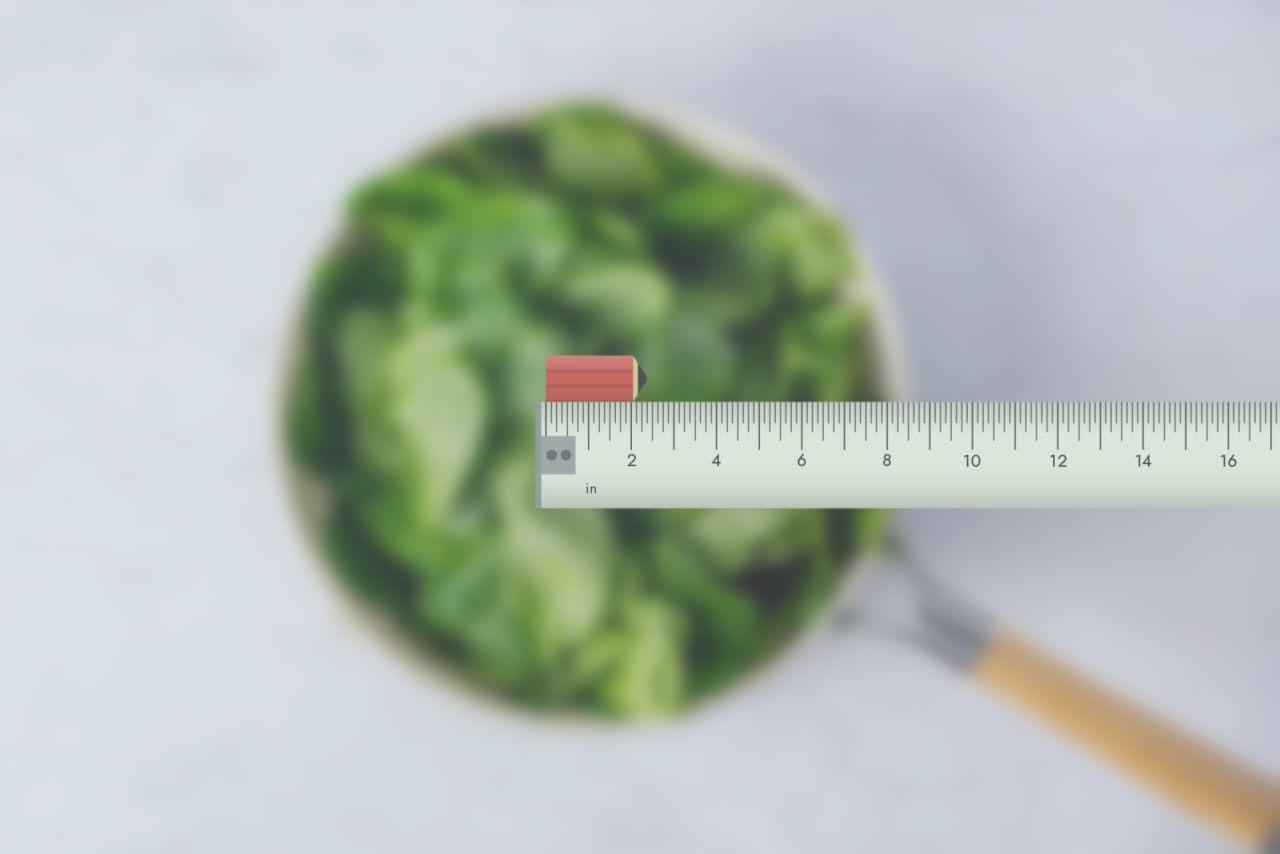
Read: {"value": 2.375, "unit": "in"}
